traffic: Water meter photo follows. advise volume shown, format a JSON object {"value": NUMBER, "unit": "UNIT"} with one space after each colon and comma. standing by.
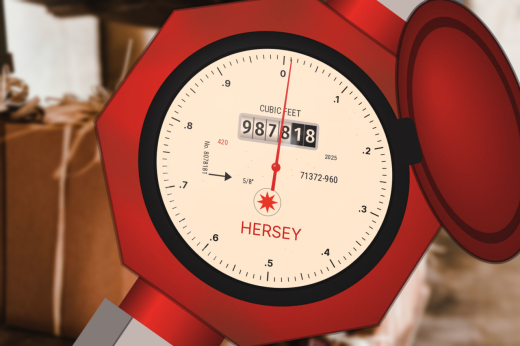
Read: {"value": 987818.01, "unit": "ft³"}
